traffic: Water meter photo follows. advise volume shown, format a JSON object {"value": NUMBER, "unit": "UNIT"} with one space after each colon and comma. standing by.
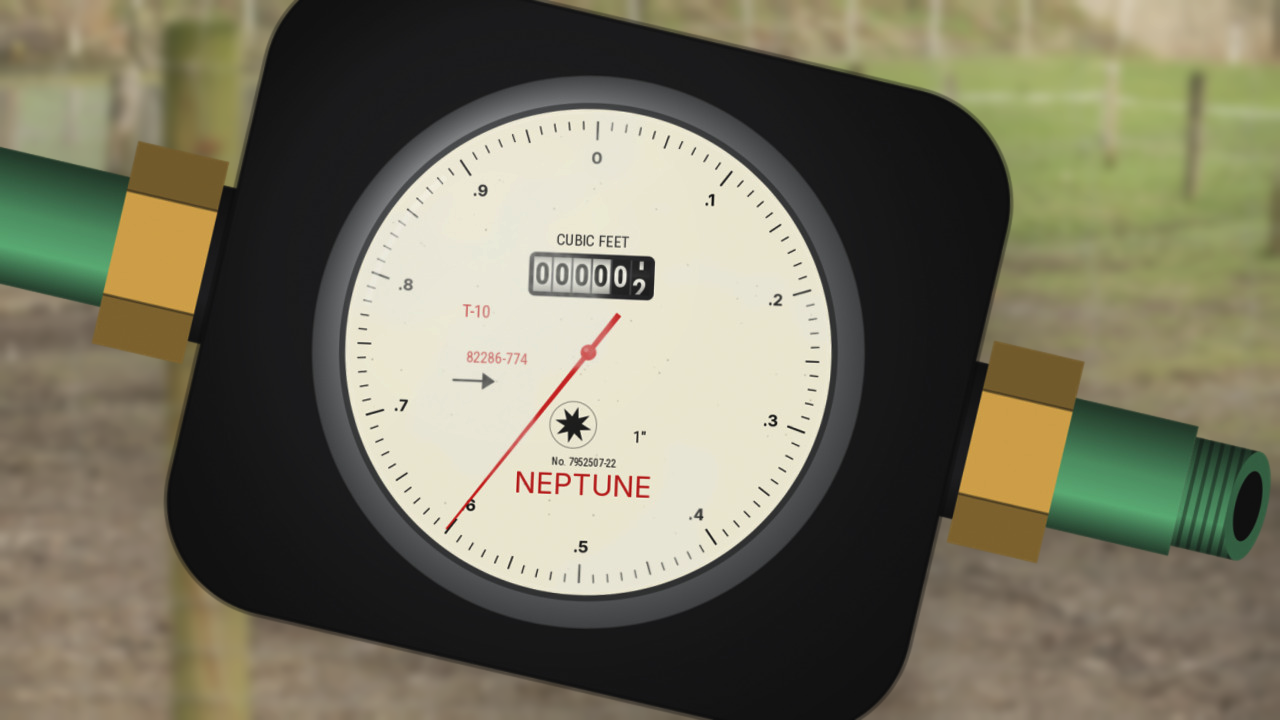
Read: {"value": 1.60, "unit": "ft³"}
